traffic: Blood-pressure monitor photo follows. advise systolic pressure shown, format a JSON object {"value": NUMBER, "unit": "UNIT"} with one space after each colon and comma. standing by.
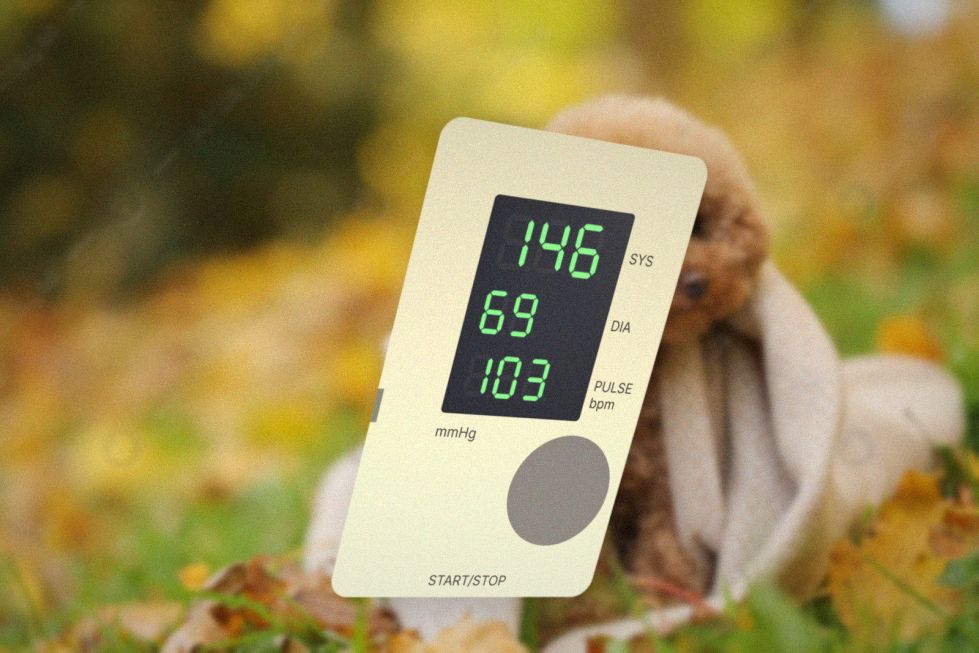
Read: {"value": 146, "unit": "mmHg"}
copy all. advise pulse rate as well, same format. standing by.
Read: {"value": 103, "unit": "bpm"}
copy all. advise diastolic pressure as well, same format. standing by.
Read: {"value": 69, "unit": "mmHg"}
